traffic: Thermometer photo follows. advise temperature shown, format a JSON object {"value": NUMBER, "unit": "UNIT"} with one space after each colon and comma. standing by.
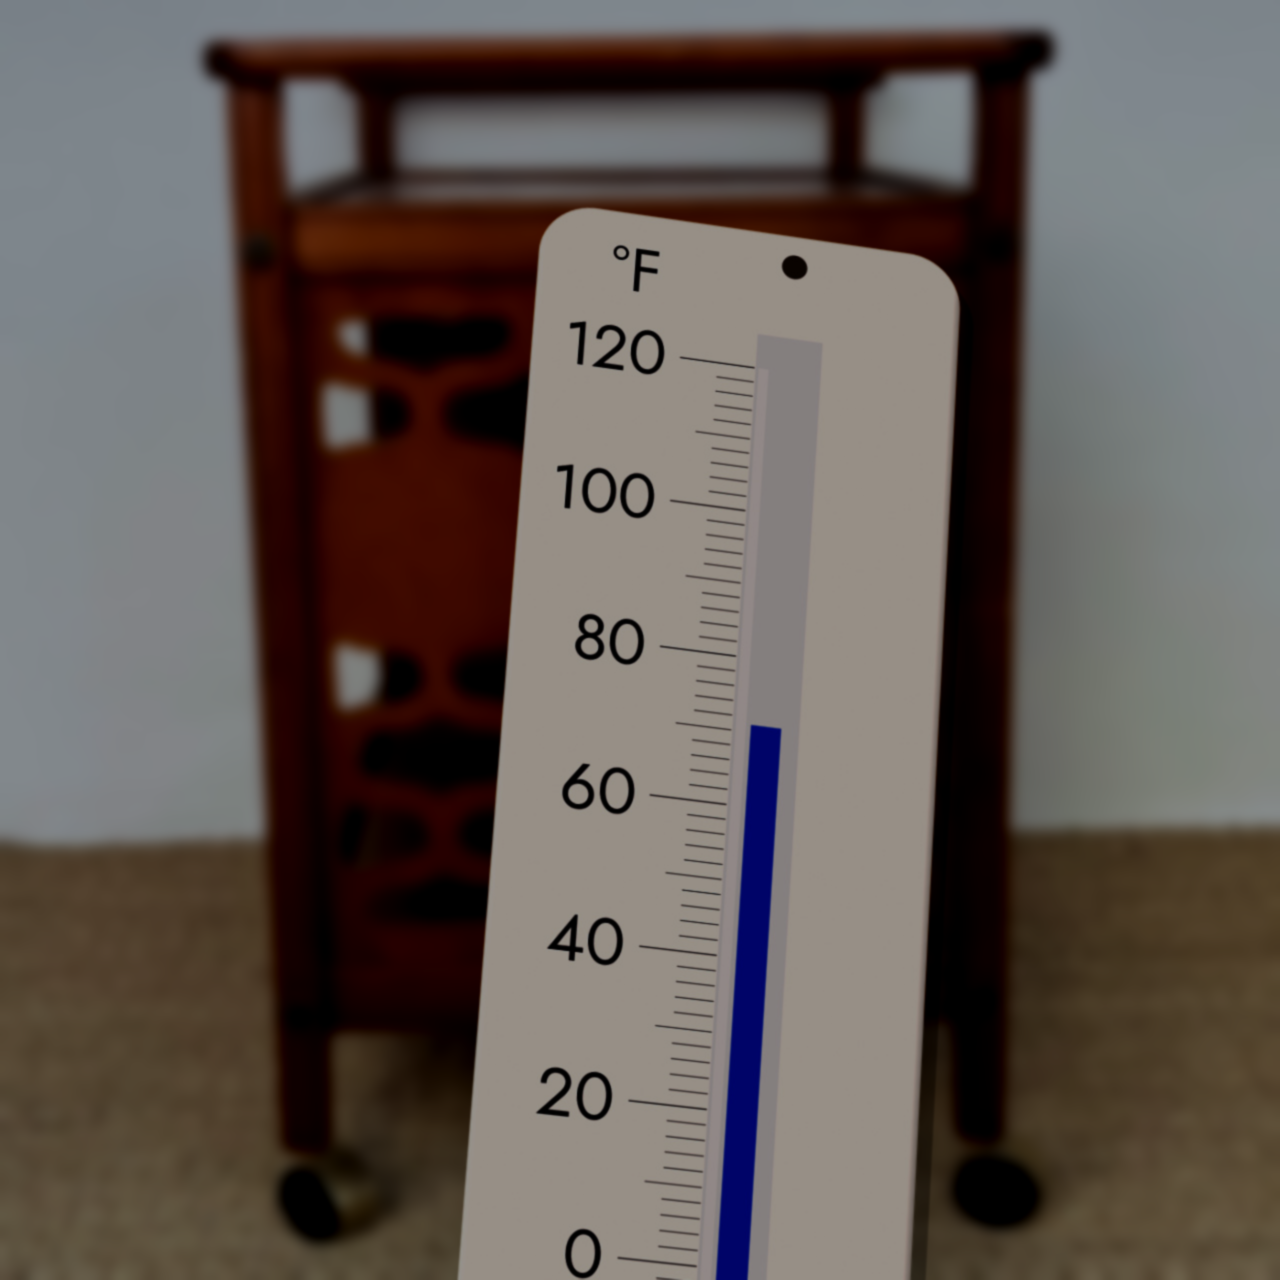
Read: {"value": 71, "unit": "°F"}
